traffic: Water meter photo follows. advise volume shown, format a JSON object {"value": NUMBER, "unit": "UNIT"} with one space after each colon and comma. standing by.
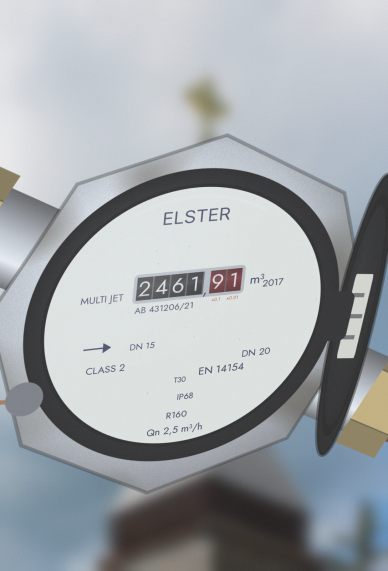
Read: {"value": 2461.91, "unit": "m³"}
